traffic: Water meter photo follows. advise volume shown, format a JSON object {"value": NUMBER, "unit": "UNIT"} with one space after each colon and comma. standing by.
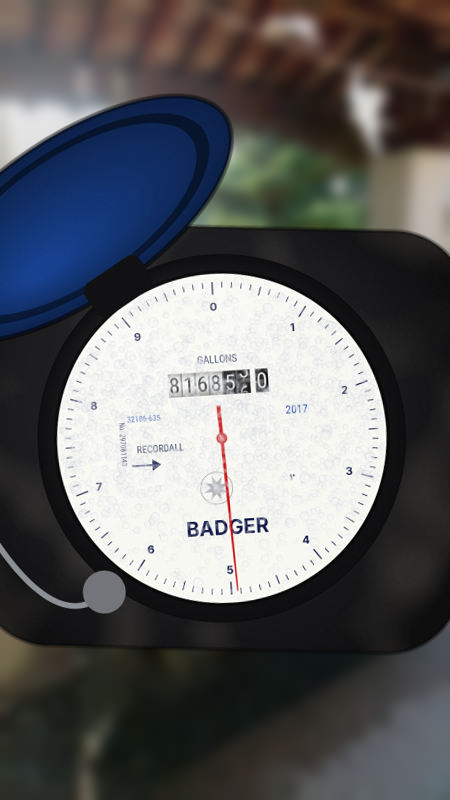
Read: {"value": 8168554.9, "unit": "gal"}
